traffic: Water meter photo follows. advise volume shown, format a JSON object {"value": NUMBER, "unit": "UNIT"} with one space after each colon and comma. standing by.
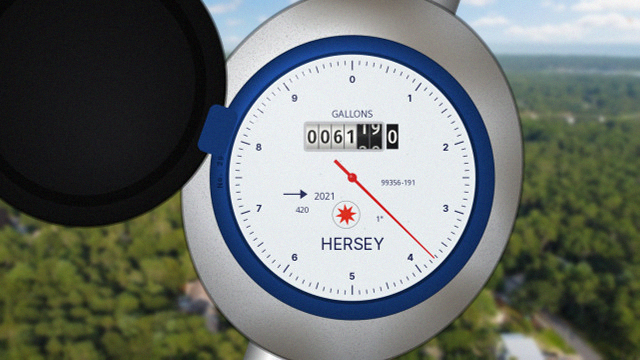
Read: {"value": 61193.7, "unit": "gal"}
